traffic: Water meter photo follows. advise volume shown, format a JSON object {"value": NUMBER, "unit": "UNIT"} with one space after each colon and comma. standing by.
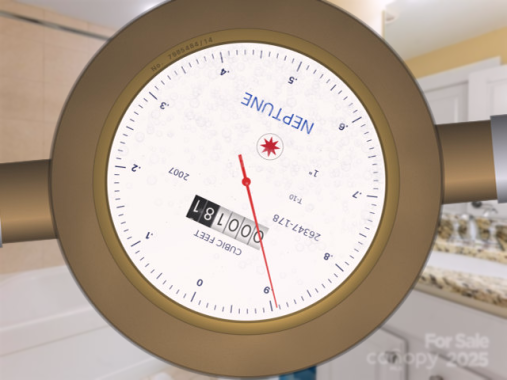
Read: {"value": 180.89, "unit": "ft³"}
